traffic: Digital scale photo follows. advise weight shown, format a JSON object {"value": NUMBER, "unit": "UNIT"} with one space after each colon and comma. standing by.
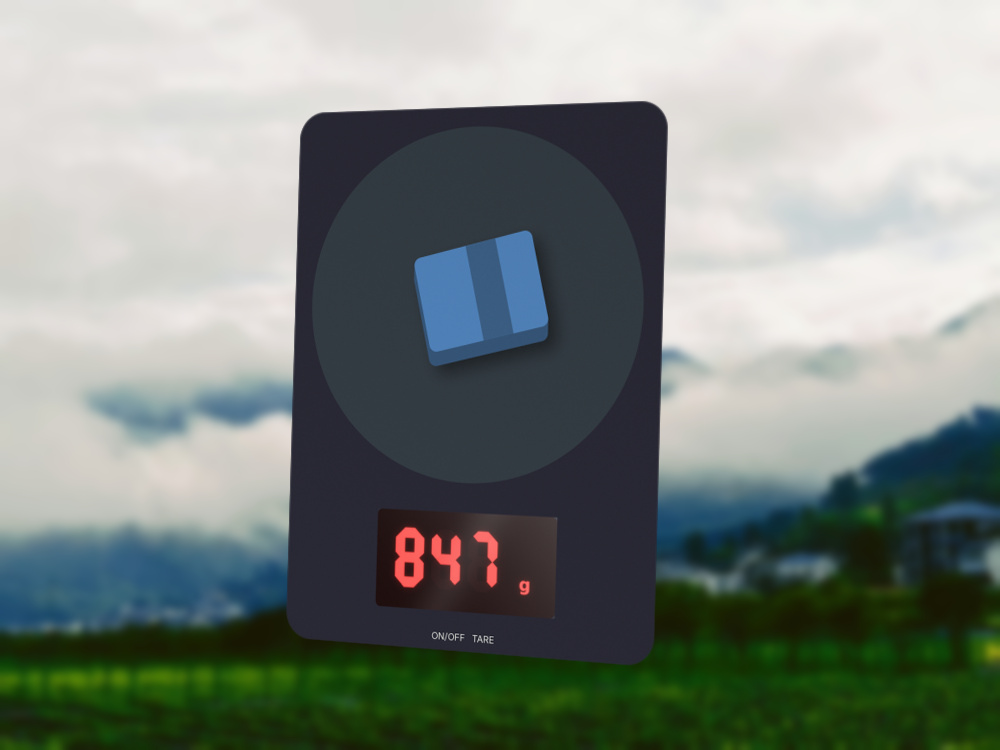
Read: {"value": 847, "unit": "g"}
